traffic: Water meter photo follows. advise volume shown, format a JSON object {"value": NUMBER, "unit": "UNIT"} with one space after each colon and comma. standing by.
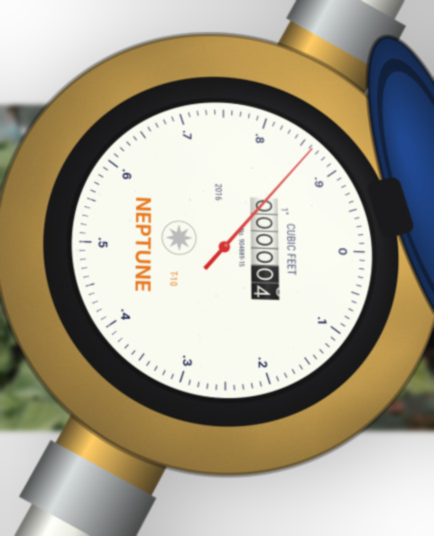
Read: {"value": 3.86, "unit": "ft³"}
